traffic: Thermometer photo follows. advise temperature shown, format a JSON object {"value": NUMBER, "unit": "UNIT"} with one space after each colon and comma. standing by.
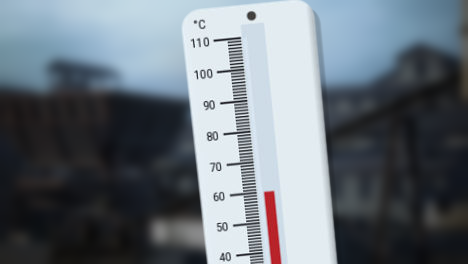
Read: {"value": 60, "unit": "°C"}
